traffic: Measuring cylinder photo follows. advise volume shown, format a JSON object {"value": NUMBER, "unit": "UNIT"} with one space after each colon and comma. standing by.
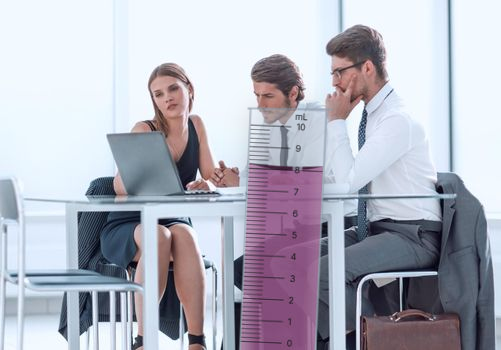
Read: {"value": 8, "unit": "mL"}
